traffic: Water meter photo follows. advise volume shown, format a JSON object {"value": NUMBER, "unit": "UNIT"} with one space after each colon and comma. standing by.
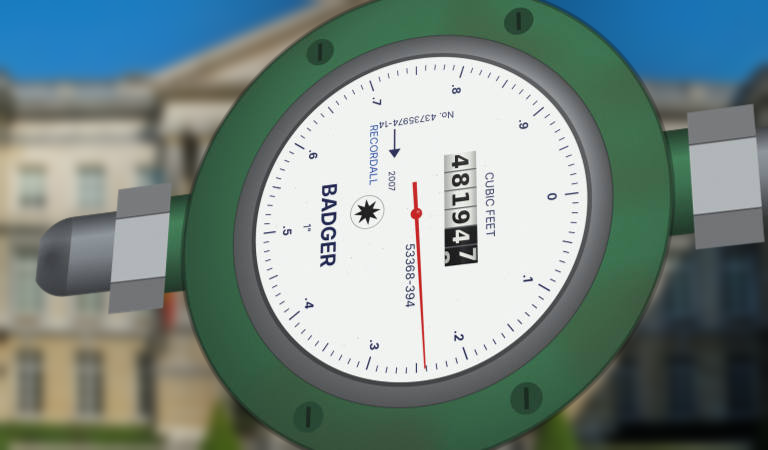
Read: {"value": 481947.24, "unit": "ft³"}
